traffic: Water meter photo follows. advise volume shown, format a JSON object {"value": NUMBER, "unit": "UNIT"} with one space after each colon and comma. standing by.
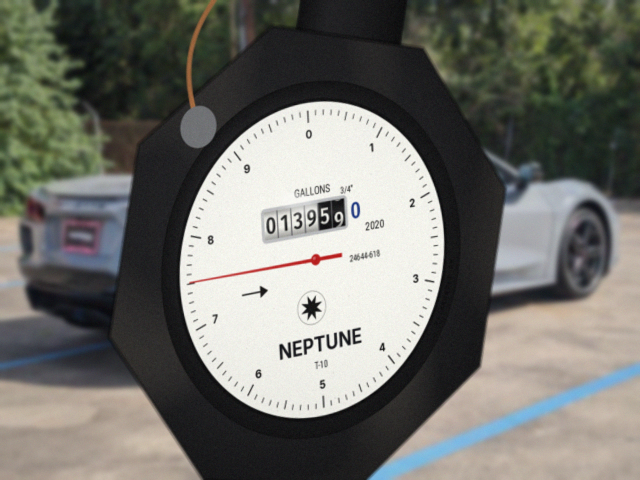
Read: {"value": 139587.5, "unit": "gal"}
